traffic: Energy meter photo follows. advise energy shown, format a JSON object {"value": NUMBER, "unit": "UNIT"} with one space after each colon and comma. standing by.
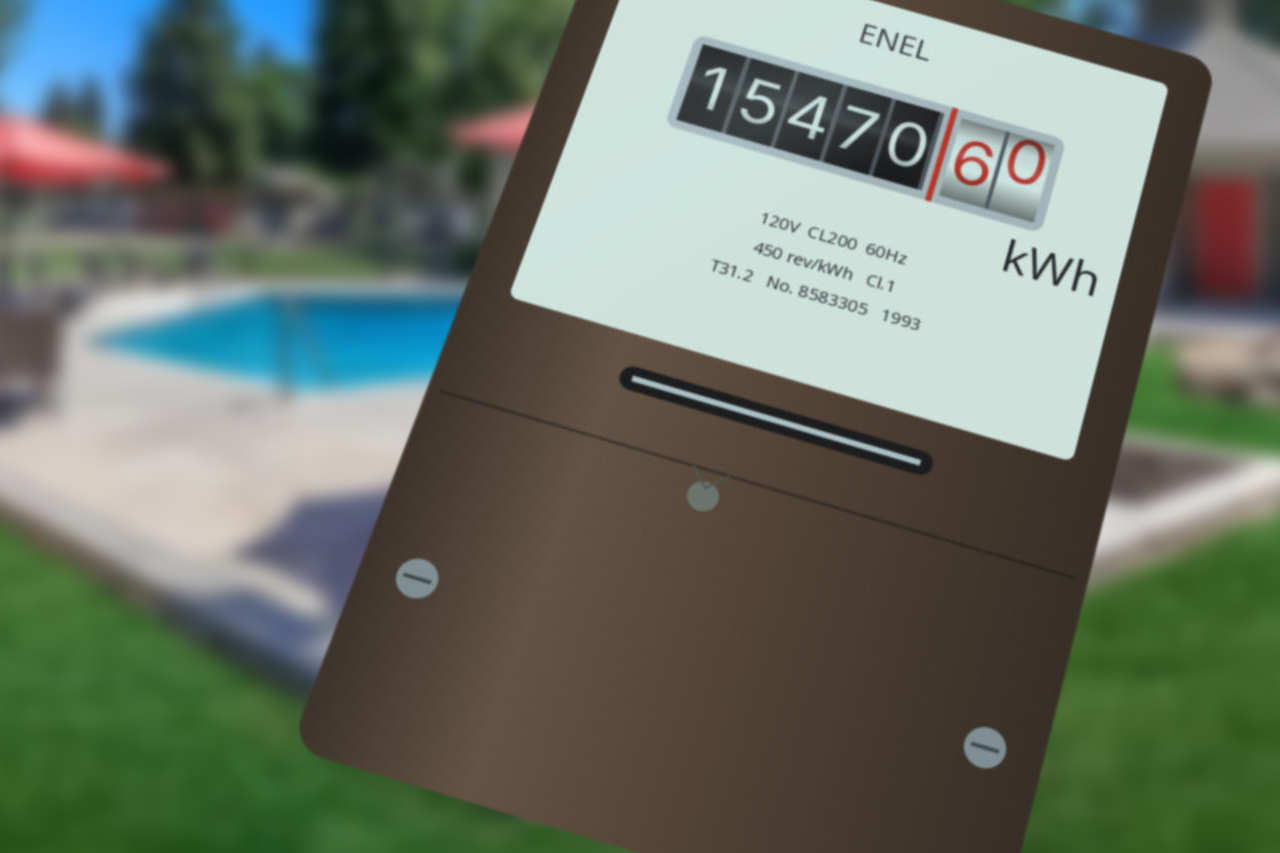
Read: {"value": 15470.60, "unit": "kWh"}
